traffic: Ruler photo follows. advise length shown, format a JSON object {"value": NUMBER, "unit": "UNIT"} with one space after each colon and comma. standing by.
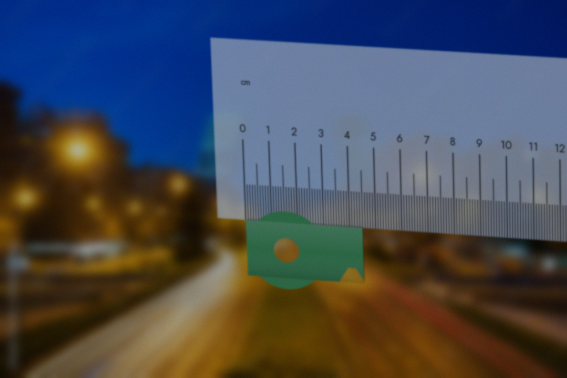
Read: {"value": 4.5, "unit": "cm"}
